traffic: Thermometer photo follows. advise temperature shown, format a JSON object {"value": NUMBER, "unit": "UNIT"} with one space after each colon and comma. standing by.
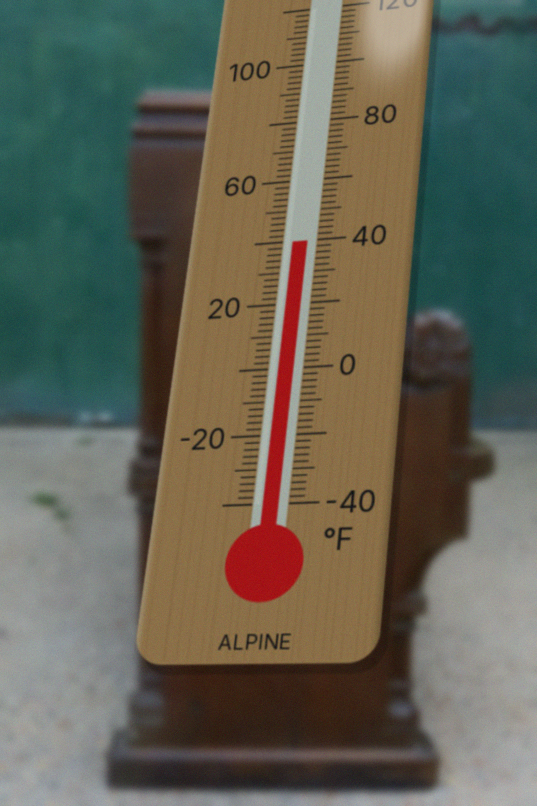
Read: {"value": 40, "unit": "°F"}
